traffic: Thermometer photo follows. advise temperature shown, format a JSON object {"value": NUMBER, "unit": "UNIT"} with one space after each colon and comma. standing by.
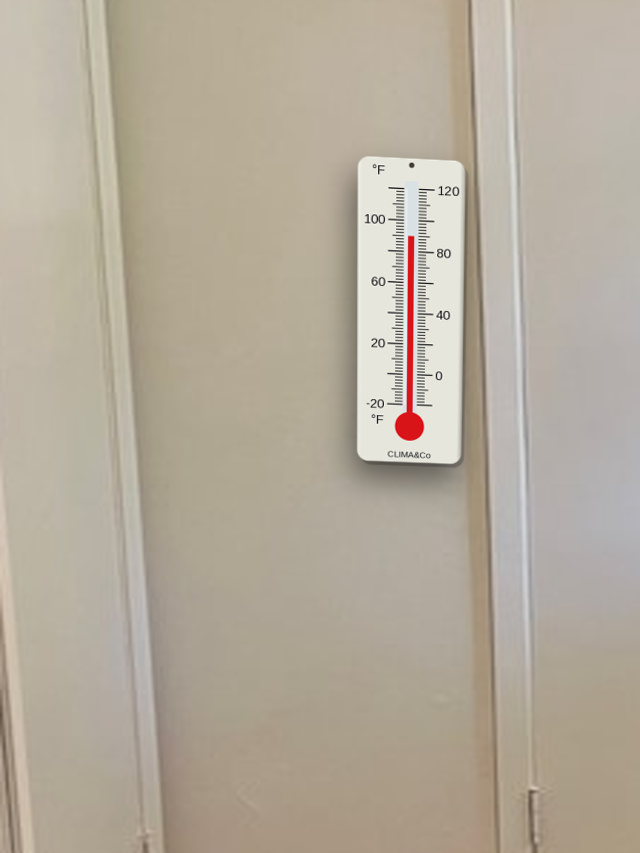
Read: {"value": 90, "unit": "°F"}
